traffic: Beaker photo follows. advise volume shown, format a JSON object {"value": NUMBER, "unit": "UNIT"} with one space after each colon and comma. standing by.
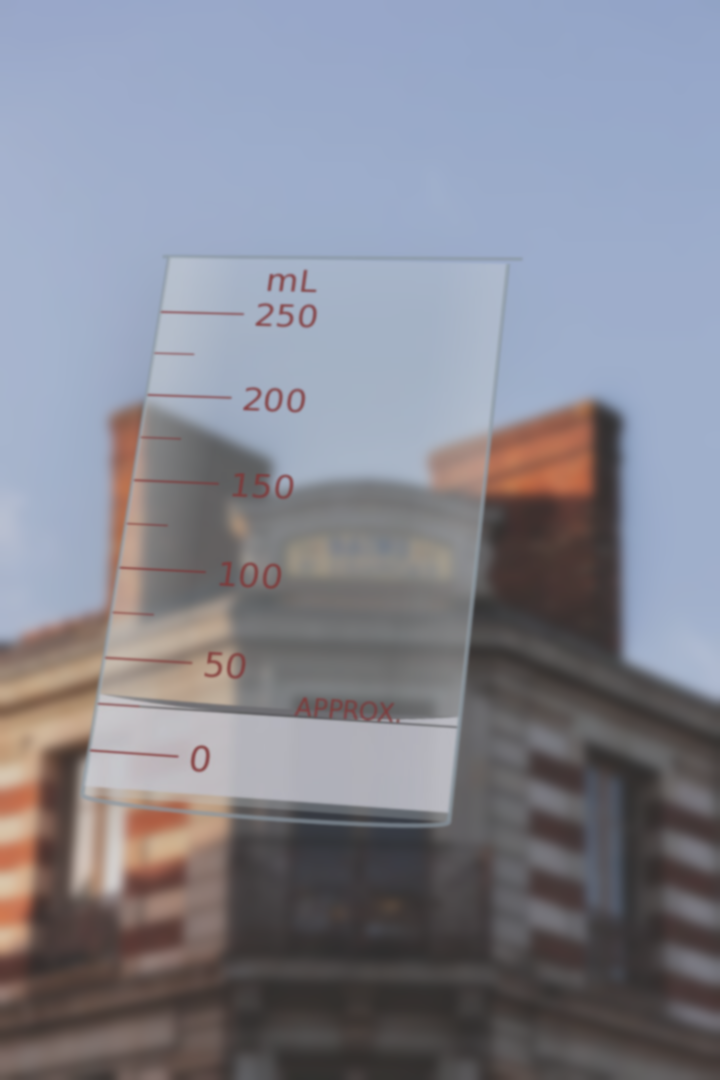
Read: {"value": 25, "unit": "mL"}
